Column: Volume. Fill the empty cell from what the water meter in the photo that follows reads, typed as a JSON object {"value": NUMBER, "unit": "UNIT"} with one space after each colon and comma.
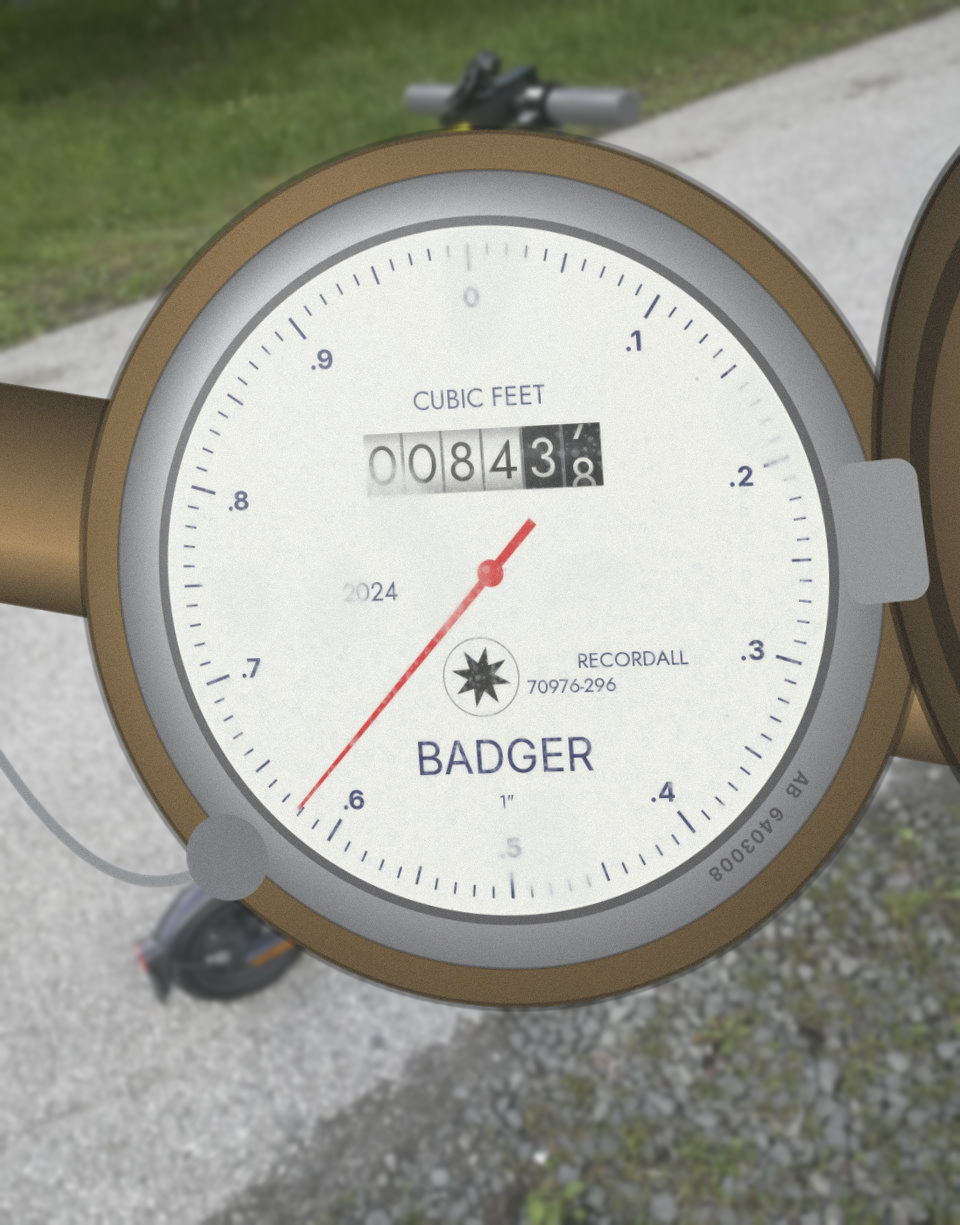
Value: {"value": 8437.62, "unit": "ft³"}
